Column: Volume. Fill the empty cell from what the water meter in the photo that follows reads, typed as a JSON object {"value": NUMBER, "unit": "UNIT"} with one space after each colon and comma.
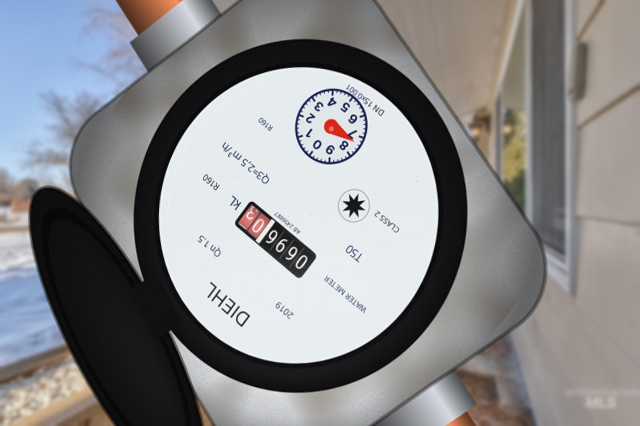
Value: {"value": 696.027, "unit": "kL"}
